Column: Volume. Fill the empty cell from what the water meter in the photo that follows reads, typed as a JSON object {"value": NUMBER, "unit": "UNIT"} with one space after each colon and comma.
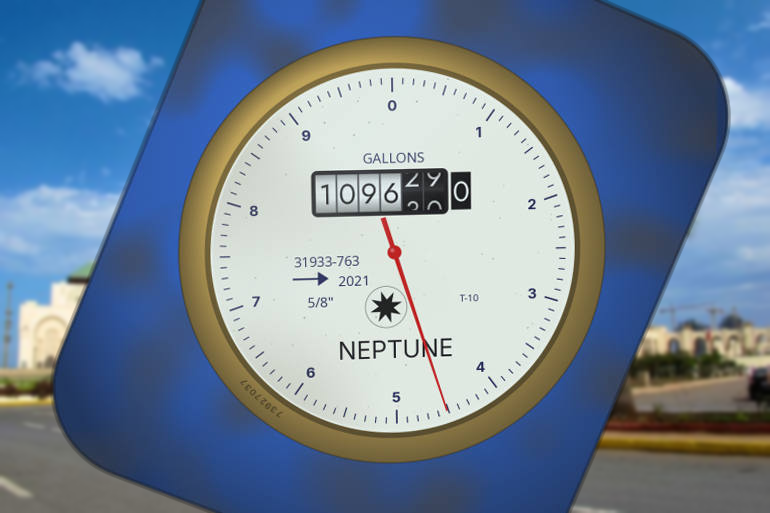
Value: {"value": 1096294.5, "unit": "gal"}
